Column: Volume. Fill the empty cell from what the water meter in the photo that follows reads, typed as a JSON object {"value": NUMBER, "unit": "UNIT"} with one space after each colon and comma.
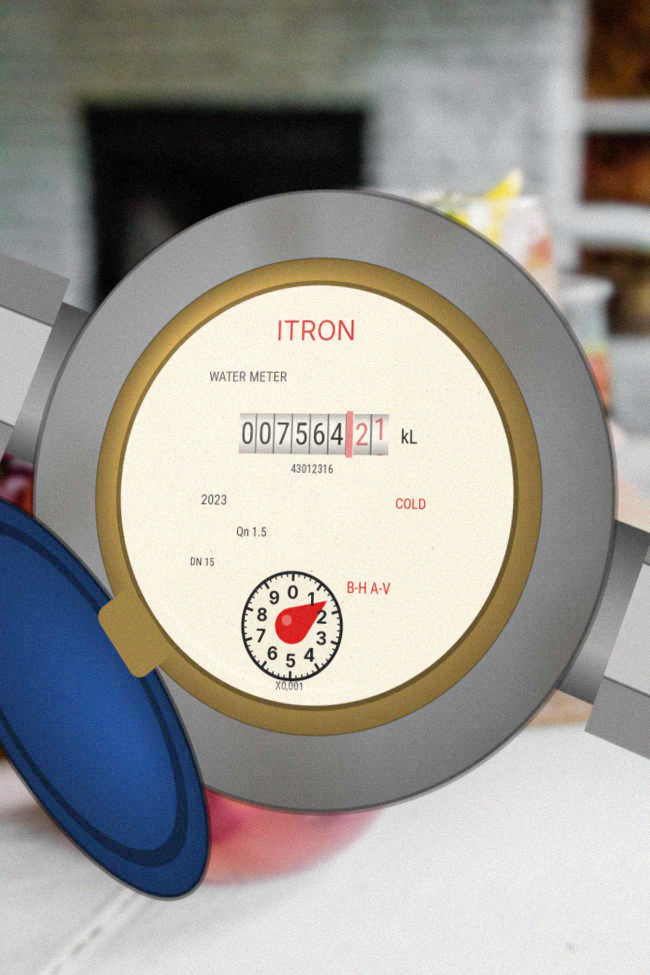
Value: {"value": 7564.211, "unit": "kL"}
